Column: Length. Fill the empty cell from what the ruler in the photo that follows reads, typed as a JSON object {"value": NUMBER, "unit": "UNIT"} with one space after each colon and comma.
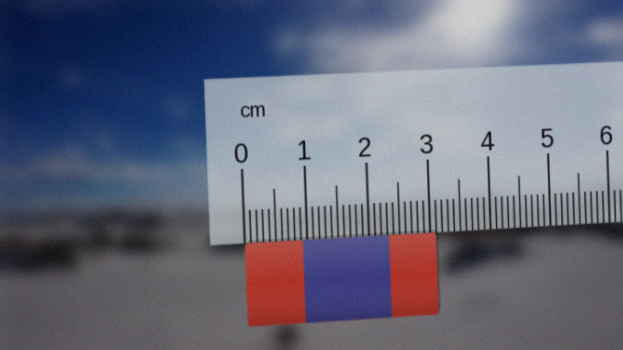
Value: {"value": 3.1, "unit": "cm"}
